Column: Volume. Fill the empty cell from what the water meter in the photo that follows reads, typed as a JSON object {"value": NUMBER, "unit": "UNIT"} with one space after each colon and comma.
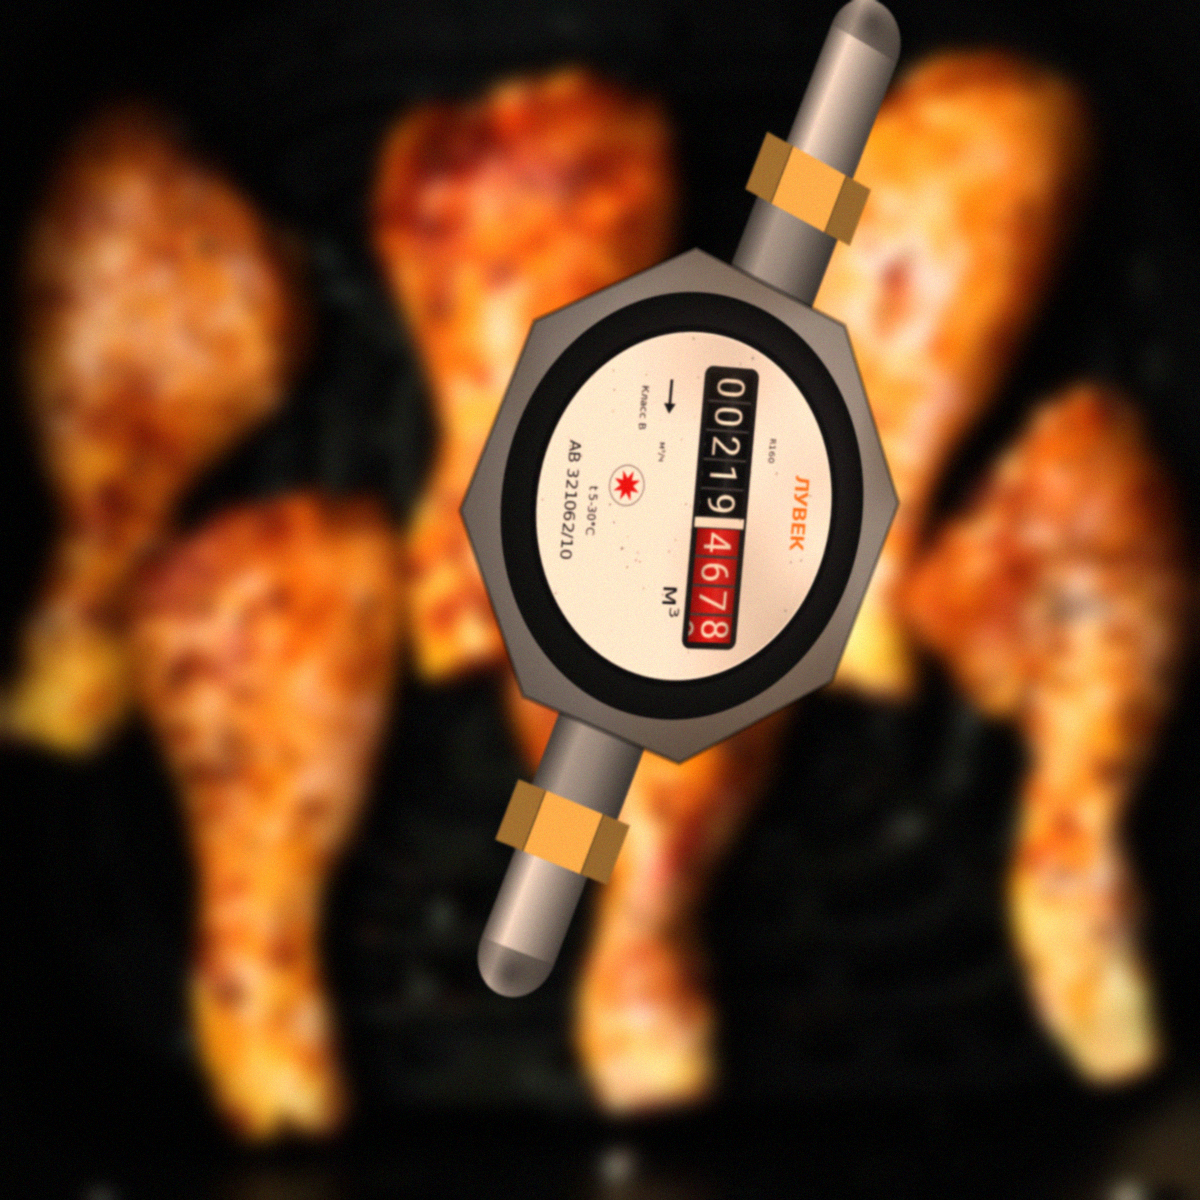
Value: {"value": 219.4678, "unit": "m³"}
